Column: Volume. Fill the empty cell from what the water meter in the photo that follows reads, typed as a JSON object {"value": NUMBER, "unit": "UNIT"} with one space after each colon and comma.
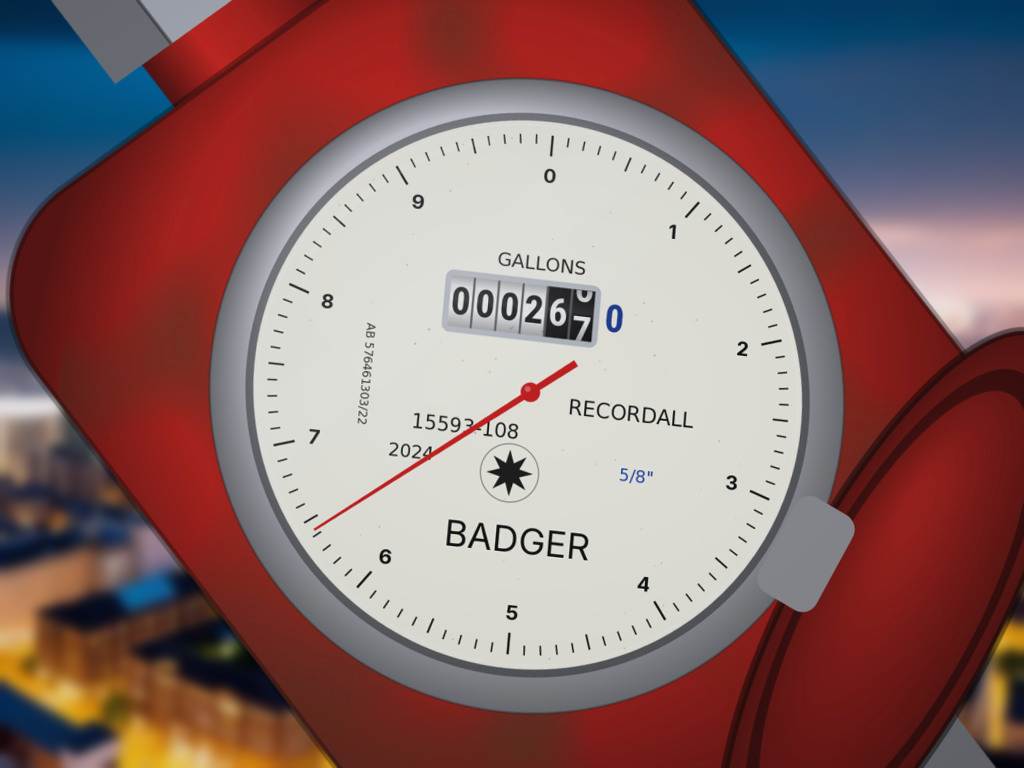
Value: {"value": 2666.4, "unit": "gal"}
